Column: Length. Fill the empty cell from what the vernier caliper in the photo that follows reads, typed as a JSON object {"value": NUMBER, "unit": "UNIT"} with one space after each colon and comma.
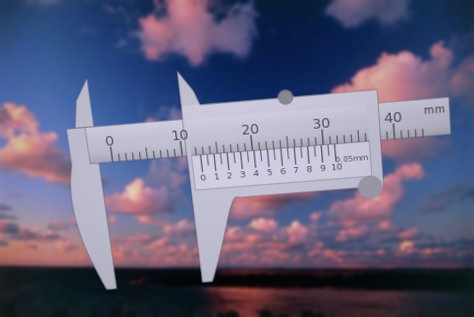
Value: {"value": 12.6, "unit": "mm"}
